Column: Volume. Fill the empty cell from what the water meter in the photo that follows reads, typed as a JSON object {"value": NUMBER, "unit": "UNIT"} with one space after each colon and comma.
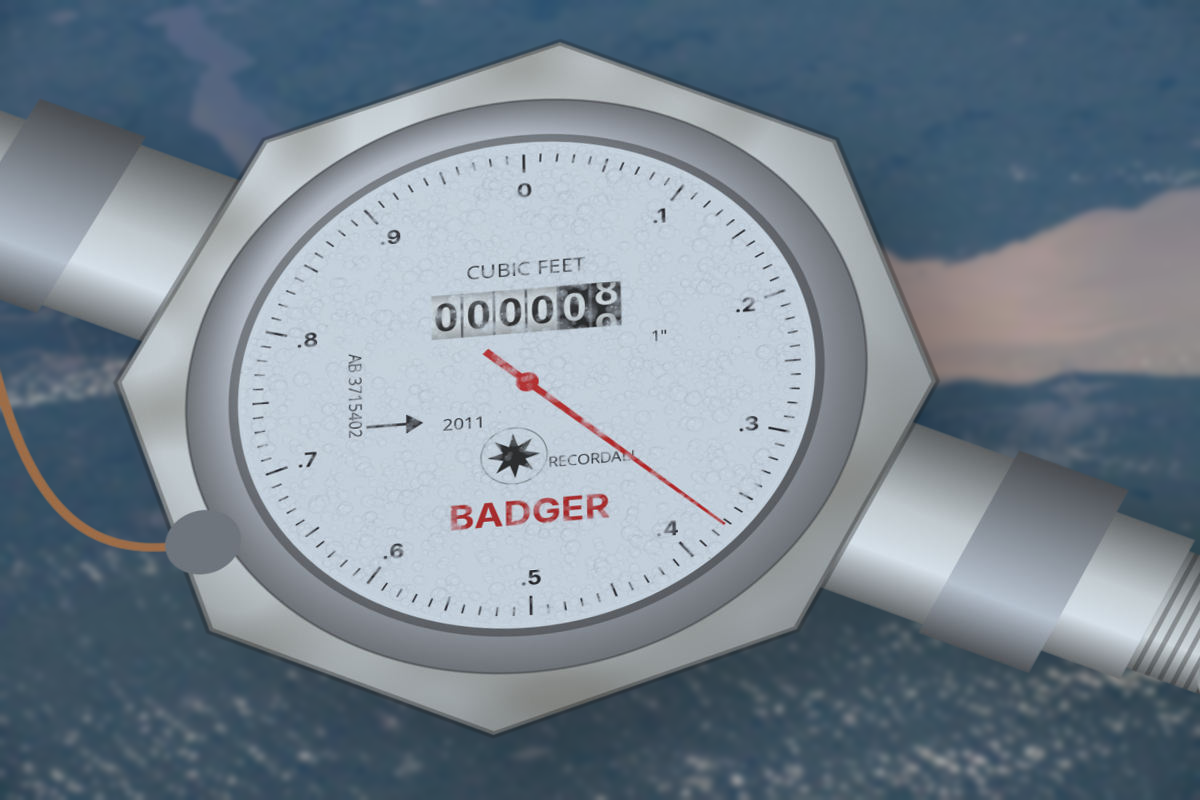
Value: {"value": 8.37, "unit": "ft³"}
